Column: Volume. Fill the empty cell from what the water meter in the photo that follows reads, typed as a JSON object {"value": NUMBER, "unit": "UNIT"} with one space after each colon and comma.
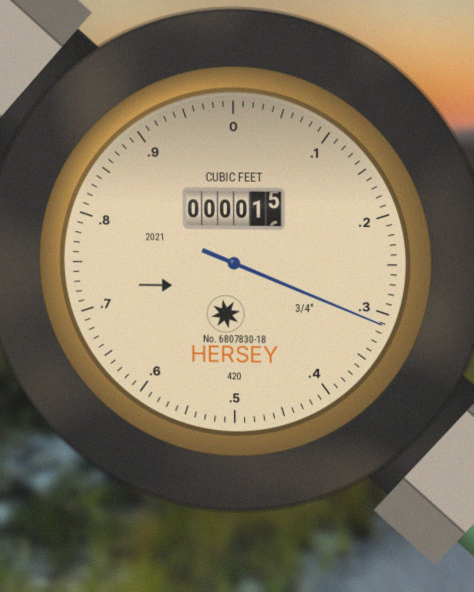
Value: {"value": 15.31, "unit": "ft³"}
